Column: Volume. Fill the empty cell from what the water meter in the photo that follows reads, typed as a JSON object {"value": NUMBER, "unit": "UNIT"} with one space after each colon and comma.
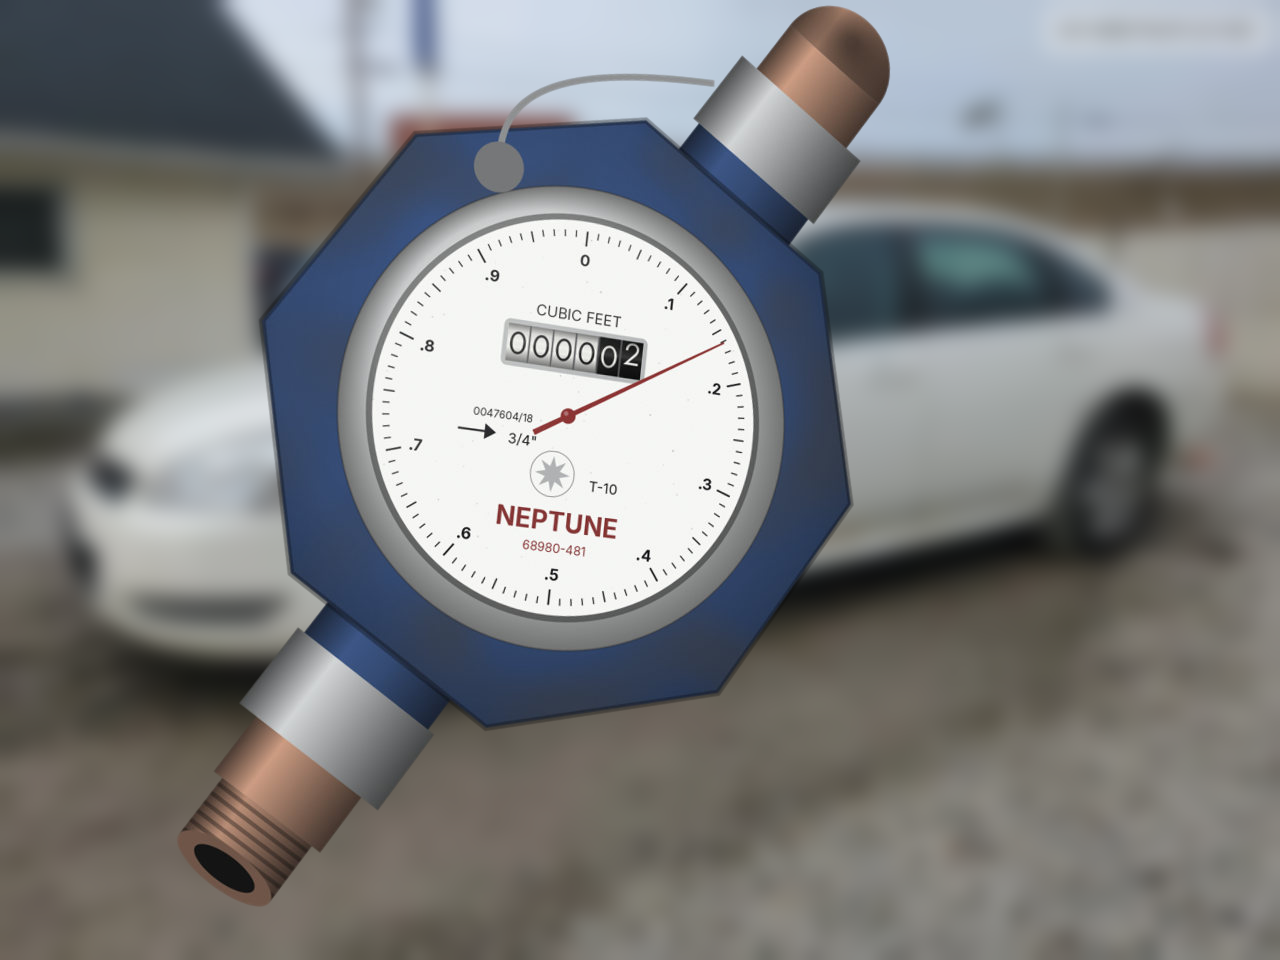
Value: {"value": 2.16, "unit": "ft³"}
